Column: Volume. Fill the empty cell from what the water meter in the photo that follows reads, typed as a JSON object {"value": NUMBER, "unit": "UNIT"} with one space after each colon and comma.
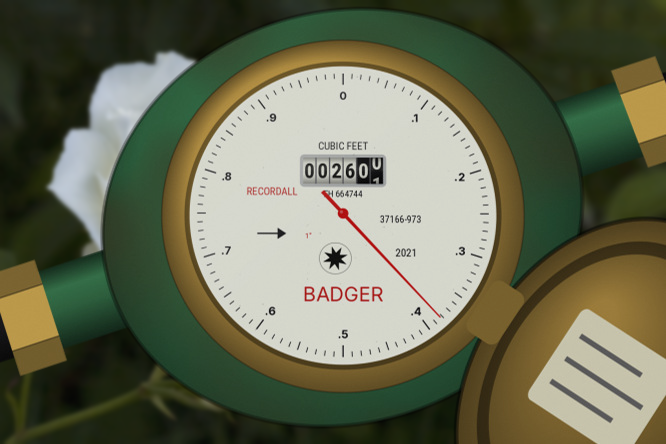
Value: {"value": 2600.38, "unit": "ft³"}
